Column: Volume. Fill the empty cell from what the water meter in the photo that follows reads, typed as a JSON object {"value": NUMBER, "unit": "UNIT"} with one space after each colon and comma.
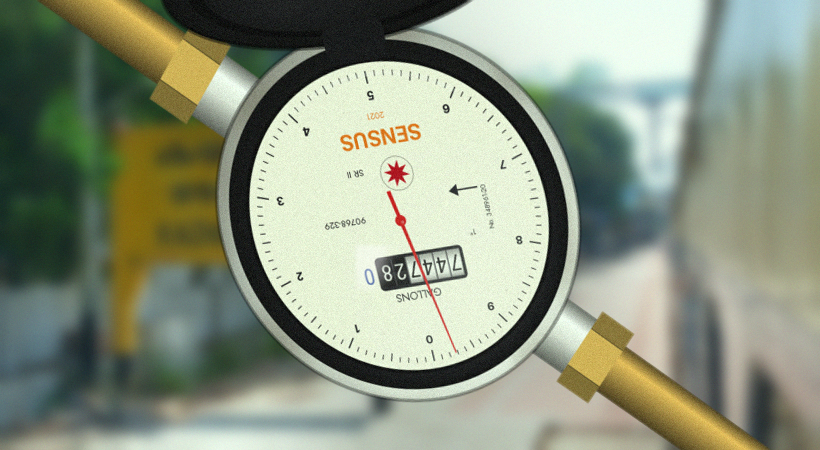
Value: {"value": 7447279.7, "unit": "gal"}
